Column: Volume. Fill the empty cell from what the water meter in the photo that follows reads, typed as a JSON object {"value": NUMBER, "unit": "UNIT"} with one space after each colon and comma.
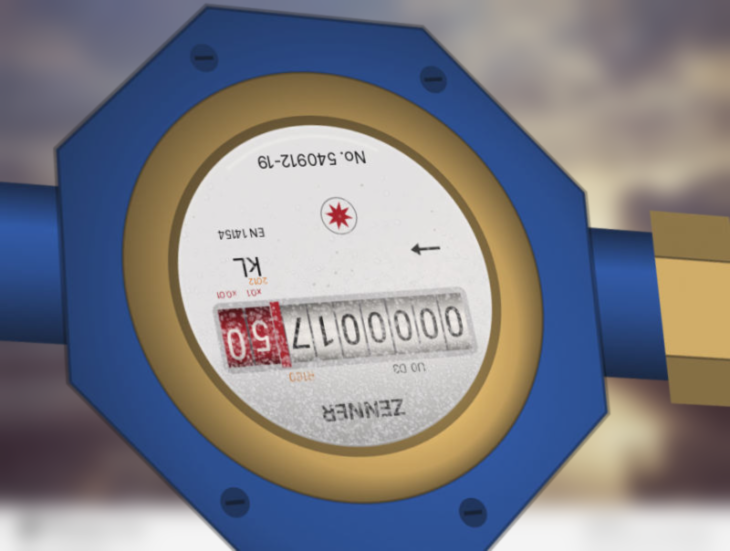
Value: {"value": 17.50, "unit": "kL"}
